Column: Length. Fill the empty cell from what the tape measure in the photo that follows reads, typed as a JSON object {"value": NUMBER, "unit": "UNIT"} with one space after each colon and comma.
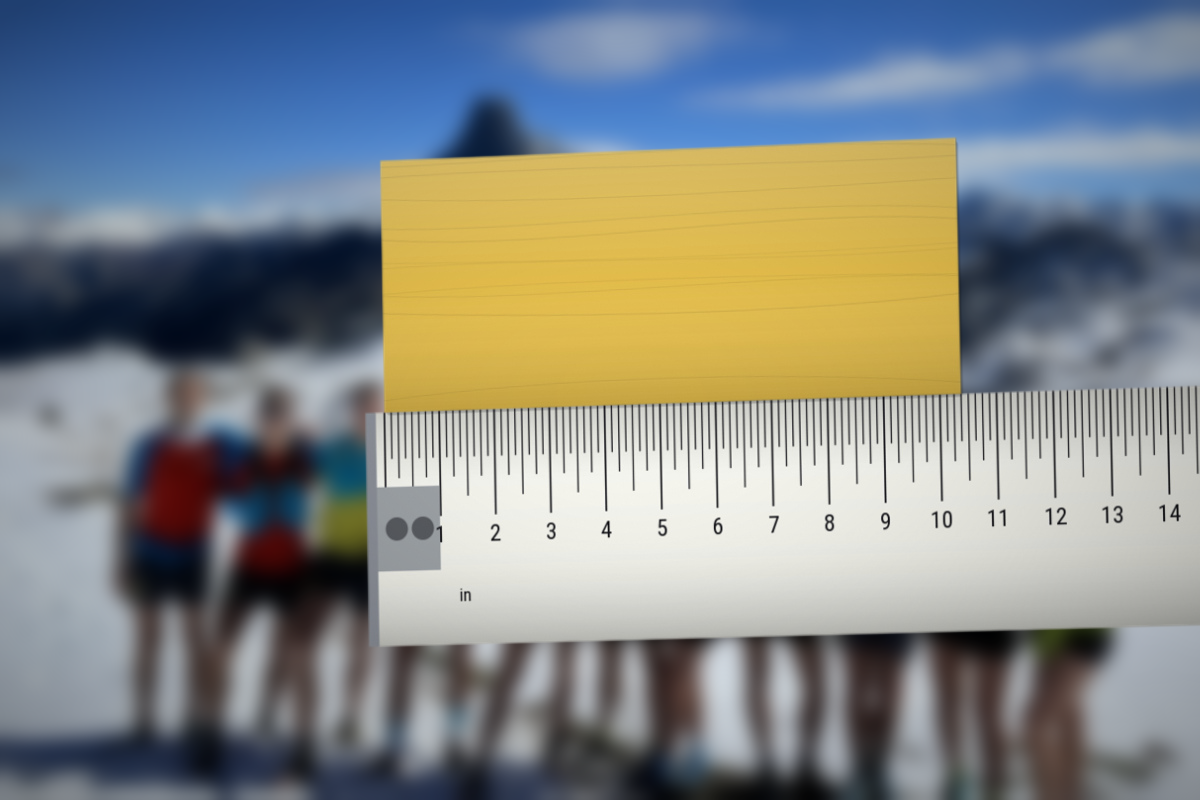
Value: {"value": 10.375, "unit": "in"}
